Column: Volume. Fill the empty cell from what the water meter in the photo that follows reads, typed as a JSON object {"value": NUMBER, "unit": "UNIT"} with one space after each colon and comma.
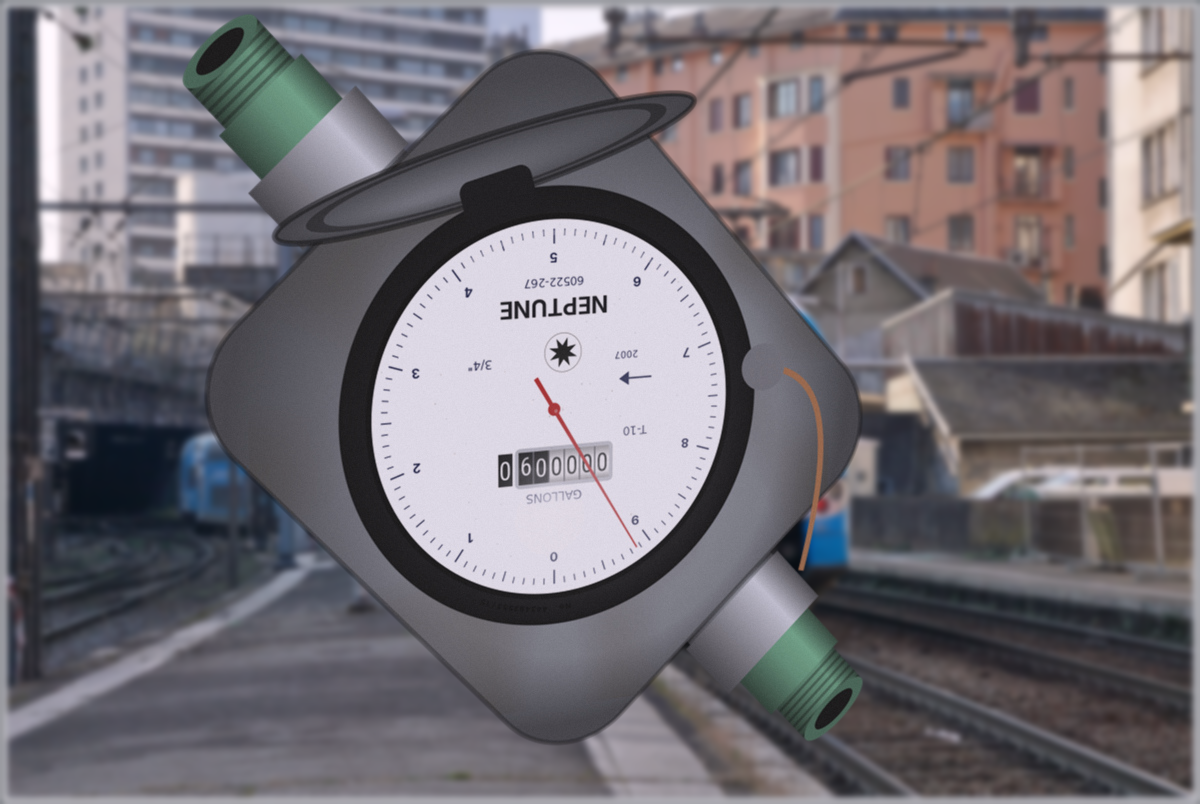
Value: {"value": 89.1, "unit": "gal"}
